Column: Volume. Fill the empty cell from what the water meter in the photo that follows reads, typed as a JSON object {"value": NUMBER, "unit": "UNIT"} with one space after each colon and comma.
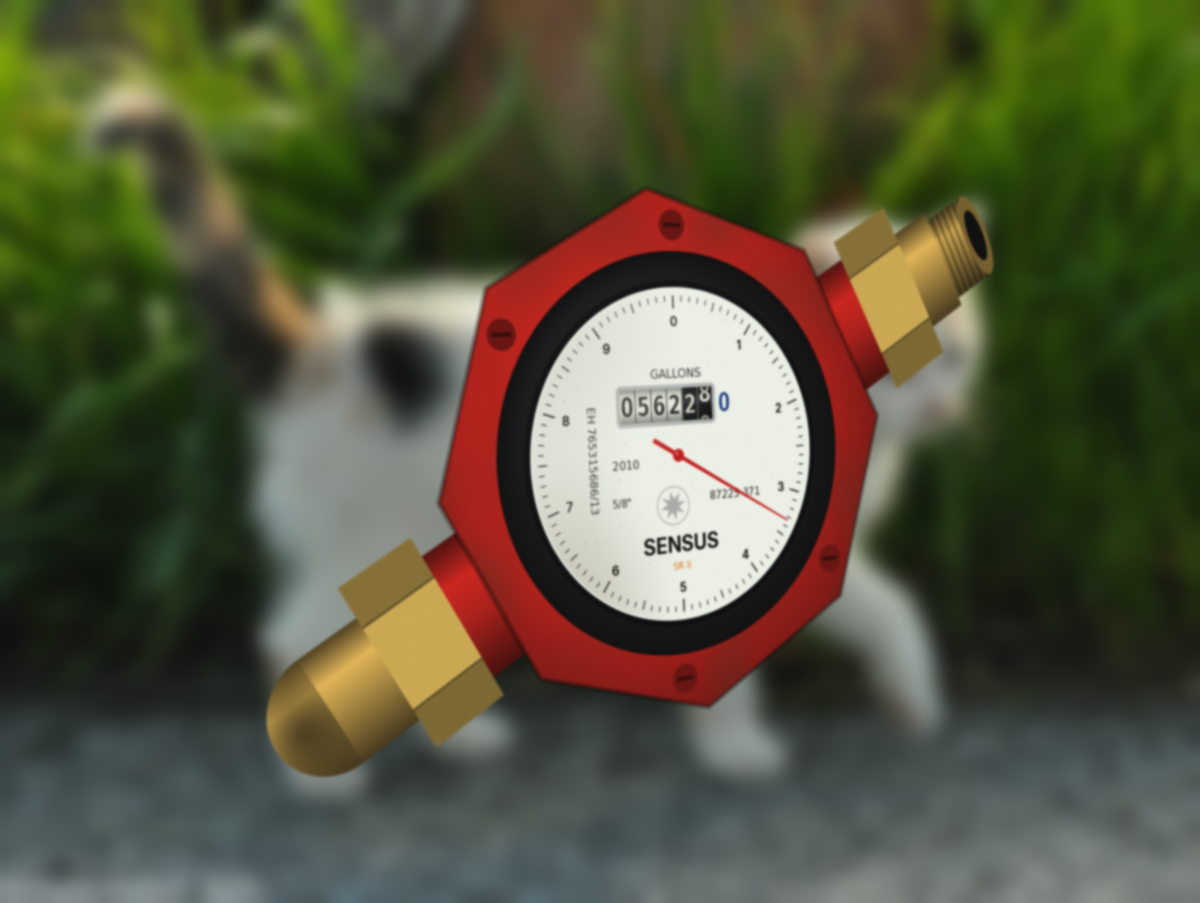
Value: {"value": 562283.3, "unit": "gal"}
